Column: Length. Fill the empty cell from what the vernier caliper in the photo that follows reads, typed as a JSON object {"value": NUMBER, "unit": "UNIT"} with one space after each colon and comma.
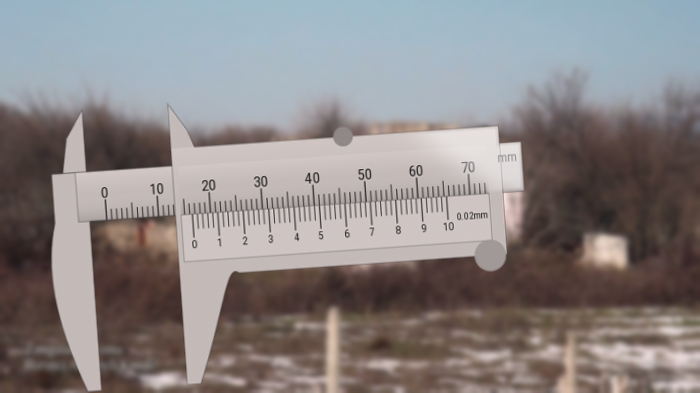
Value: {"value": 16.5, "unit": "mm"}
